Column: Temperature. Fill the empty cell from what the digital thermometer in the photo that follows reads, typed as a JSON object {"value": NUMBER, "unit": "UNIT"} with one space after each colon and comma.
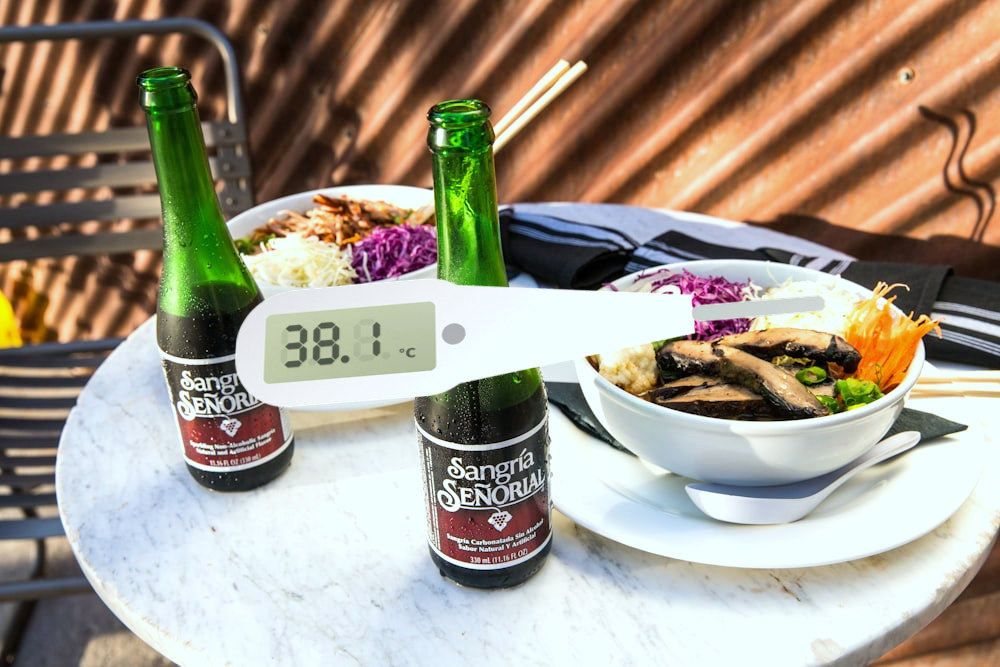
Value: {"value": 38.1, "unit": "°C"}
